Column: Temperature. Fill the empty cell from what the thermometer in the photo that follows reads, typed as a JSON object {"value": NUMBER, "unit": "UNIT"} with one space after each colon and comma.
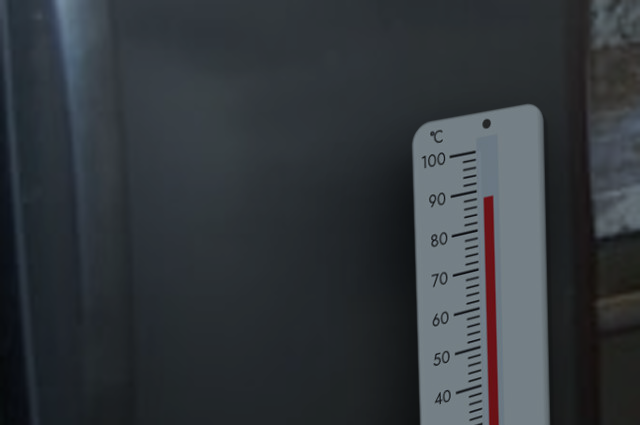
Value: {"value": 88, "unit": "°C"}
